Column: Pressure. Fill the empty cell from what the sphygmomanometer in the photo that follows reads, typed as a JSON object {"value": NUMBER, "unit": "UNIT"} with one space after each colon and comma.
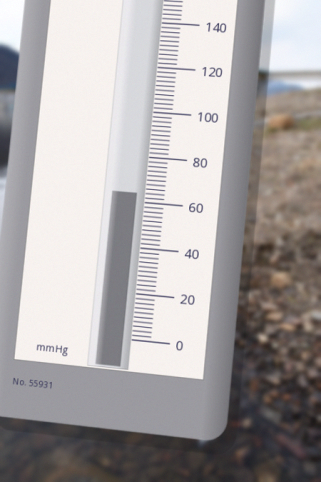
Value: {"value": 64, "unit": "mmHg"}
